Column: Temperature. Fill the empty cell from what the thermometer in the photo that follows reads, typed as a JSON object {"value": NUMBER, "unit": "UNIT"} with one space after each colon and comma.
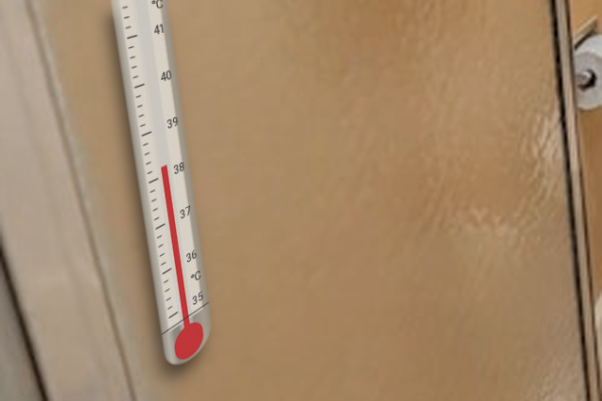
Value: {"value": 38.2, "unit": "°C"}
